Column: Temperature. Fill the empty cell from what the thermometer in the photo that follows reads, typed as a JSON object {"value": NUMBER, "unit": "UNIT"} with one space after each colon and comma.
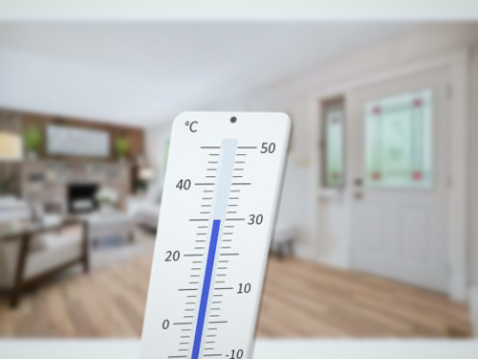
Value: {"value": 30, "unit": "°C"}
